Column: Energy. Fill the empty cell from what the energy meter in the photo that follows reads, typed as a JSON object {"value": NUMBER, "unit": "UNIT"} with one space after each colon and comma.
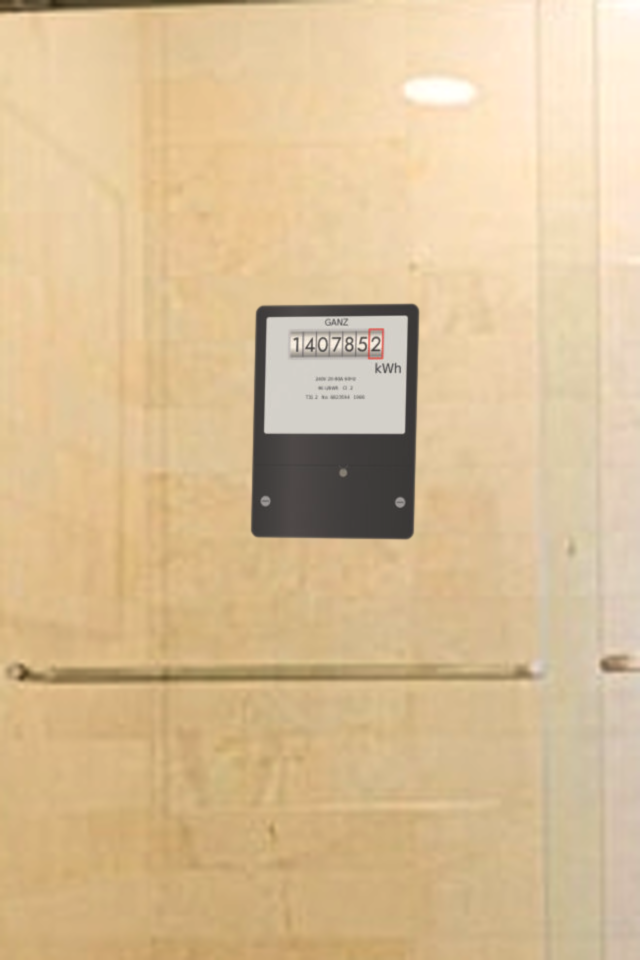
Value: {"value": 140785.2, "unit": "kWh"}
